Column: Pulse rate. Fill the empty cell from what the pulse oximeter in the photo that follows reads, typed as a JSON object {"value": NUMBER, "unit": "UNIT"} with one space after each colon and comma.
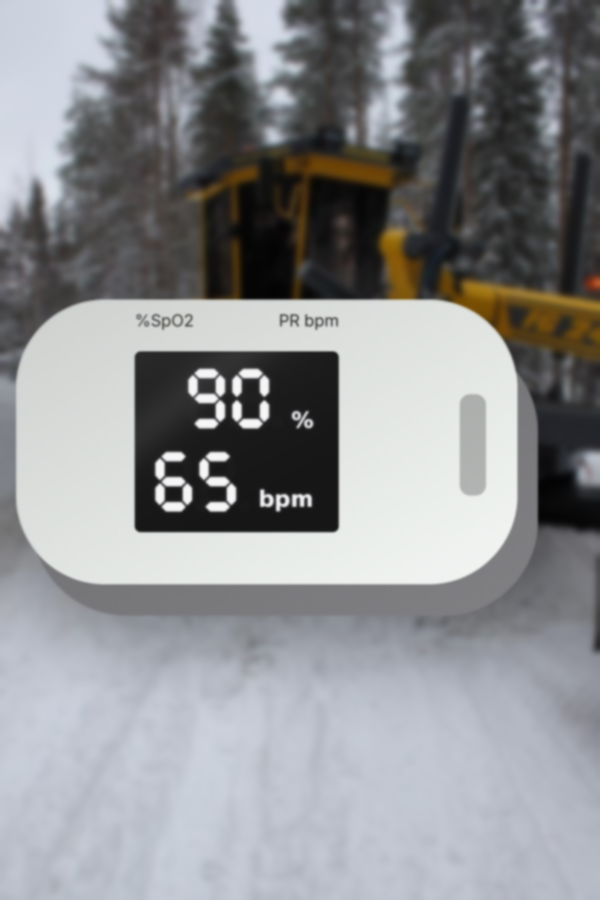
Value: {"value": 65, "unit": "bpm"}
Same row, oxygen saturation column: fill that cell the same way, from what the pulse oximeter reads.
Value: {"value": 90, "unit": "%"}
